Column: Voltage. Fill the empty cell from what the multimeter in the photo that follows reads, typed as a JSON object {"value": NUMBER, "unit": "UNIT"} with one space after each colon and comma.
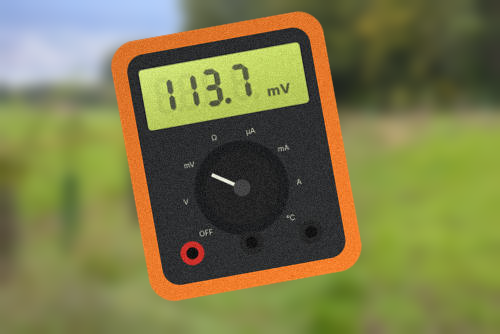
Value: {"value": 113.7, "unit": "mV"}
